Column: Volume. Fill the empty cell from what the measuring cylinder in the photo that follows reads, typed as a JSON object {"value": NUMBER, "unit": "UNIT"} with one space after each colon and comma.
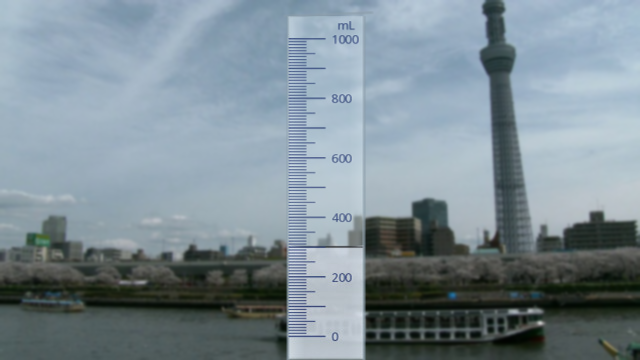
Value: {"value": 300, "unit": "mL"}
